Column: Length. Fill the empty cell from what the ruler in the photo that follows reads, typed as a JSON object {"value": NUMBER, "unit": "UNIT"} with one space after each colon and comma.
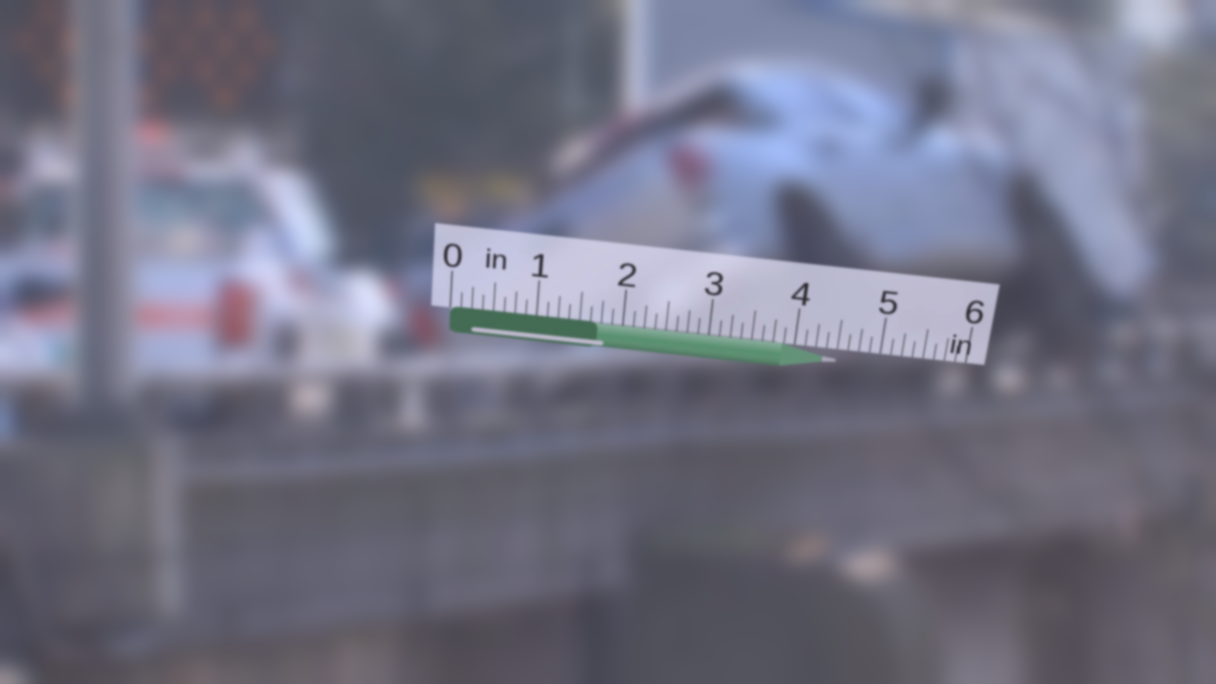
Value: {"value": 4.5, "unit": "in"}
